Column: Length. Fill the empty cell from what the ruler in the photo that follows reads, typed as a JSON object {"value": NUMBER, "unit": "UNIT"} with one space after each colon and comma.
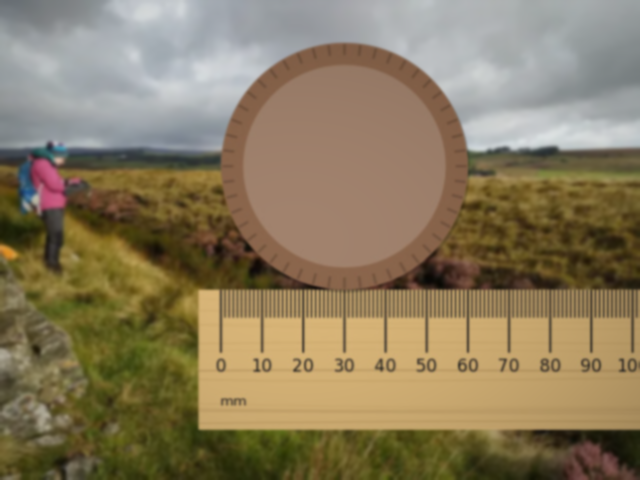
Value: {"value": 60, "unit": "mm"}
